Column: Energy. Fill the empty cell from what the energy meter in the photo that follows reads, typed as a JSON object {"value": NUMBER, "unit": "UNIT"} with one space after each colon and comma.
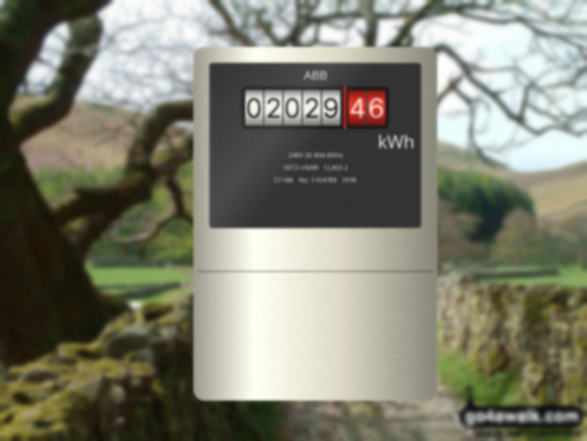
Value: {"value": 2029.46, "unit": "kWh"}
